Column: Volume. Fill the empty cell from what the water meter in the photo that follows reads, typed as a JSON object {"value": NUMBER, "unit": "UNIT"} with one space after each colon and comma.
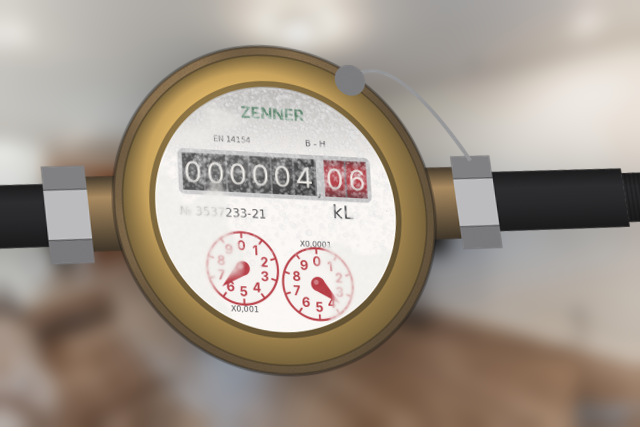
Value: {"value": 4.0663, "unit": "kL"}
